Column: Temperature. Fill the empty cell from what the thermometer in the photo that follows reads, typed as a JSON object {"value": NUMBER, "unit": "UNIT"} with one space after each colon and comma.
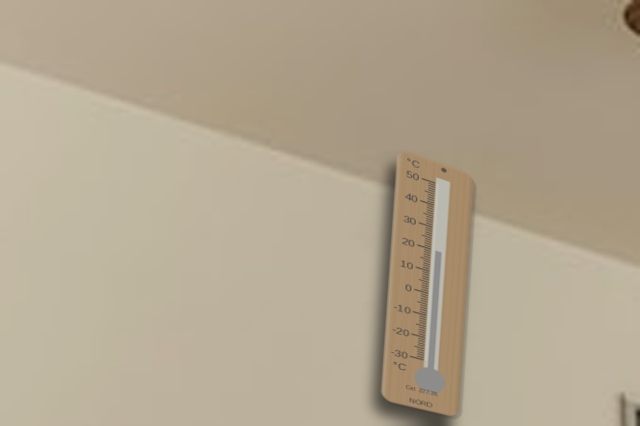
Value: {"value": 20, "unit": "°C"}
